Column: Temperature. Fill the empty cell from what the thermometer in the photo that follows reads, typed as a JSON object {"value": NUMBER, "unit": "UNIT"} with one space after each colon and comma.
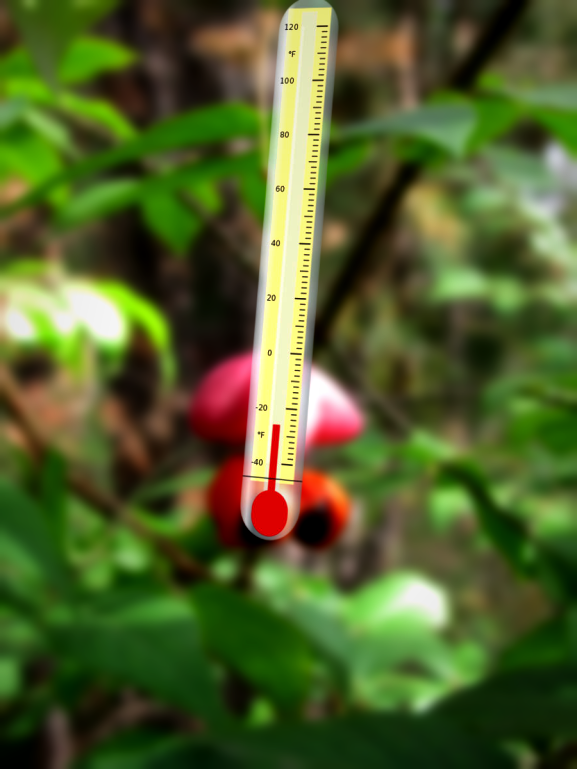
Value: {"value": -26, "unit": "°F"}
